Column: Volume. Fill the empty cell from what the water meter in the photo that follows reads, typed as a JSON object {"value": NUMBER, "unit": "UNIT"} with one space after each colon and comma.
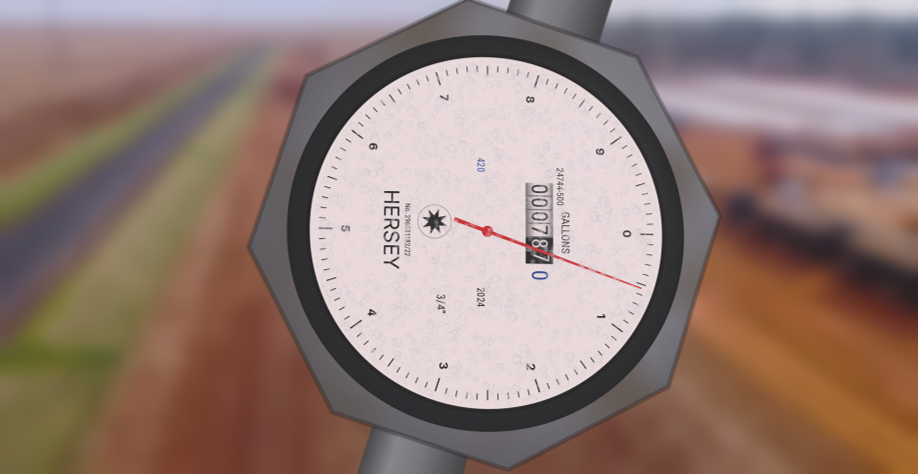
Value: {"value": 7870.5, "unit": "gal"}
